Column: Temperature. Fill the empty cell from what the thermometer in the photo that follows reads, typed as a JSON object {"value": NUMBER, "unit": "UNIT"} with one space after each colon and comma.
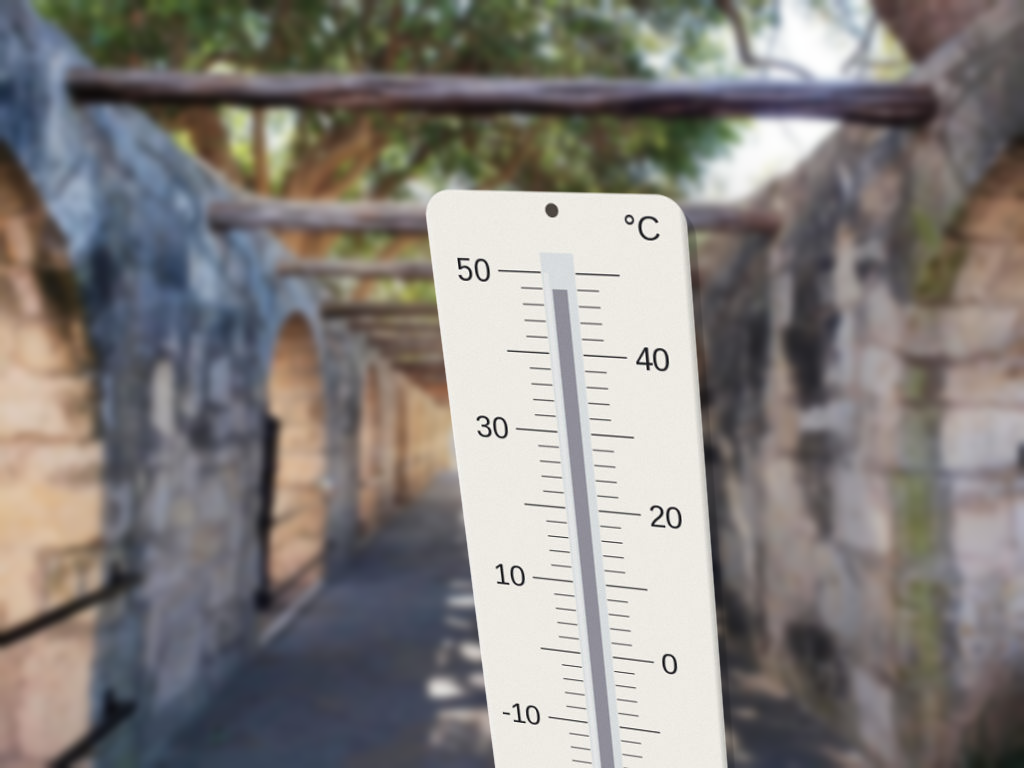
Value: {"value": 48, "unit": "°C"}
